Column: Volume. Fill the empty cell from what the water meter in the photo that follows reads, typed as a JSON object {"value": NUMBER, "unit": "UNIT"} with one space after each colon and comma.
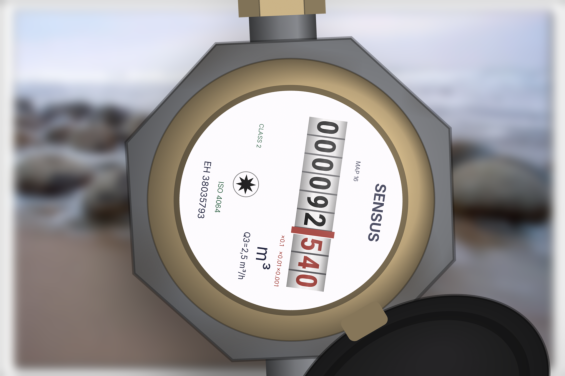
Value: {"value": 92.540, "unit": "m³"}
